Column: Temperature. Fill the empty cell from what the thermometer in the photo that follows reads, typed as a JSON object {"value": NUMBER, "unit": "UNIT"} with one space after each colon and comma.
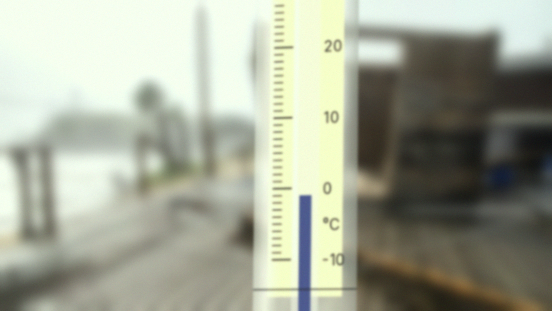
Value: {"value": -1, "unit": "°C"}
